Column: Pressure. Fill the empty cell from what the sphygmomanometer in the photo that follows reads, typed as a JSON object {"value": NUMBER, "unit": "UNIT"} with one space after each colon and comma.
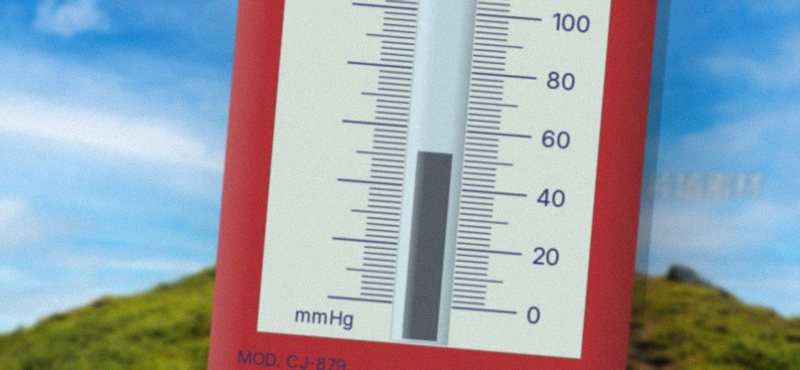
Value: {"value": 52, "unit": "mmHg"}
